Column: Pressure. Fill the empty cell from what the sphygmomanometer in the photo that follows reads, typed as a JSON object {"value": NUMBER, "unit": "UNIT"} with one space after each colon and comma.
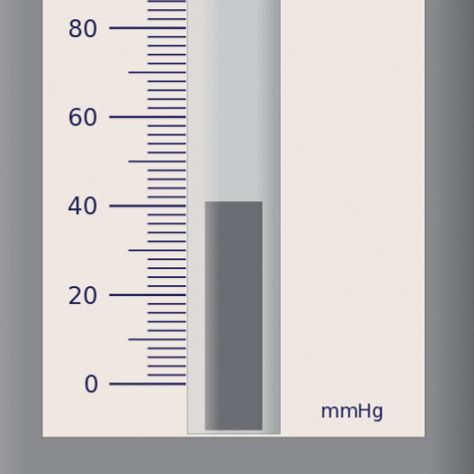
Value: {"value": 41, "unit": "mmHg"}
